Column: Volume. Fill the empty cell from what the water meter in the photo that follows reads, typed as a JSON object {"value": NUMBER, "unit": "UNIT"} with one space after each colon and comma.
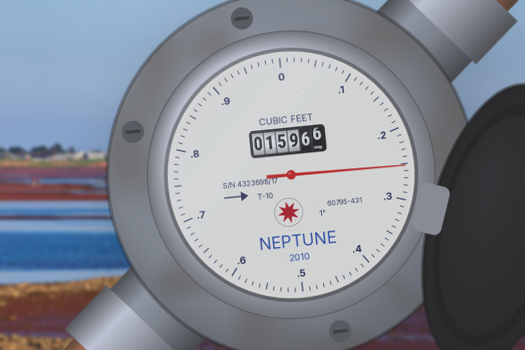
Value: {"value": 15966.25, "unit": "ft³"}
